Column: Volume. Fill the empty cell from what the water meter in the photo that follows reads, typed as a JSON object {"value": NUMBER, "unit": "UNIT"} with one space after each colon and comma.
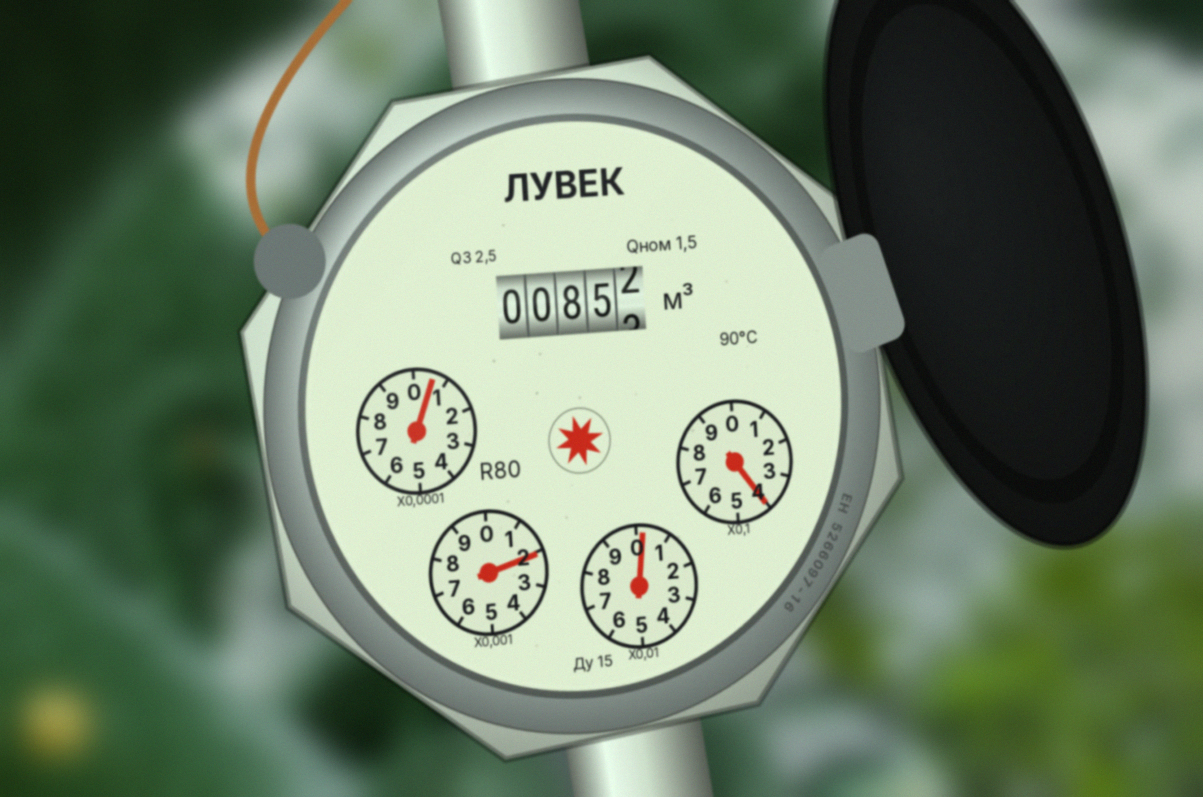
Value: {"value": 852.4020, "unit": "m³"}
